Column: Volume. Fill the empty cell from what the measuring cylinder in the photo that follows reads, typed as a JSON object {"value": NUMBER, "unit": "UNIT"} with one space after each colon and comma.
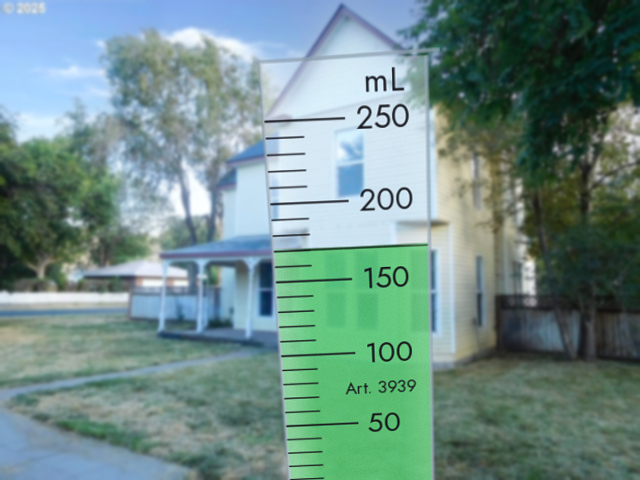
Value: {"value": 170, "unit": "mL"}
